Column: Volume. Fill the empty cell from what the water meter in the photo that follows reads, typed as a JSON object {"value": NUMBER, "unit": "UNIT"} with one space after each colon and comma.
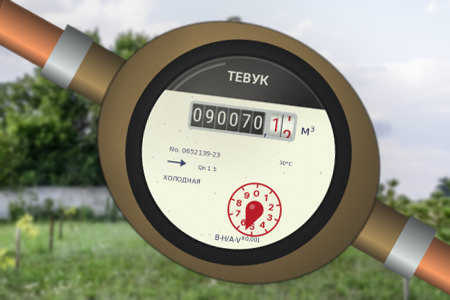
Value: {"value": 90070.115, "unit": "m³"}
